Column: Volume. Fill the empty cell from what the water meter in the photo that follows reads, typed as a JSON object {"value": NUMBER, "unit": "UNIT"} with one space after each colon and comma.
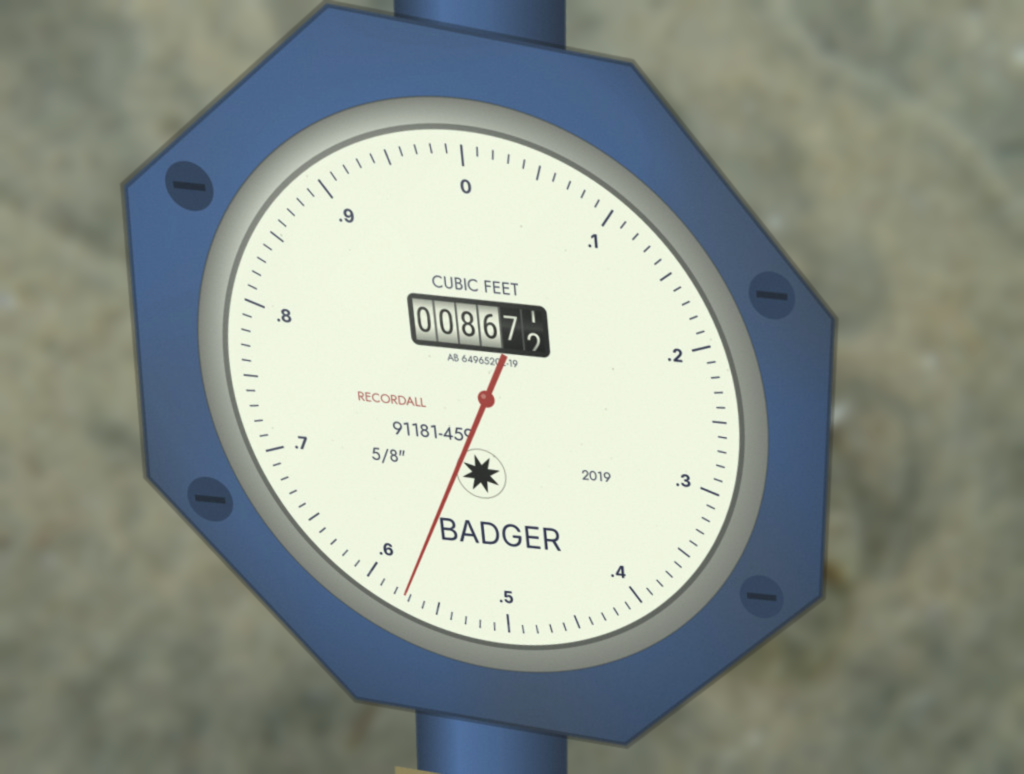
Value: {"value": 8671.57, "unit": "ft³"}
